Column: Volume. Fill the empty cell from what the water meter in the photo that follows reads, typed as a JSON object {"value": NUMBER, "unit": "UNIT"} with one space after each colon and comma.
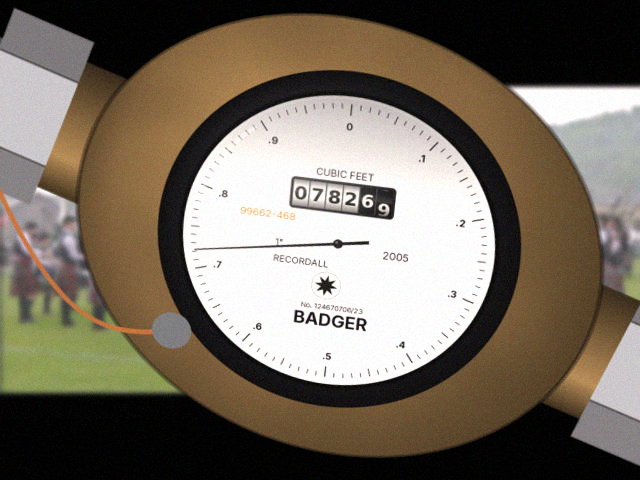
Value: {"value": 78268.72, "unit": "ft³"}
